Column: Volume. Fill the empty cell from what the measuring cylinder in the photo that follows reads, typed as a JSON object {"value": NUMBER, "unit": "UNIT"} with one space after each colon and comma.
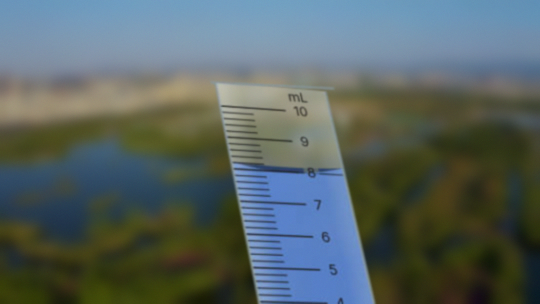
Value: {"value": 8, "unit": "mL"}
